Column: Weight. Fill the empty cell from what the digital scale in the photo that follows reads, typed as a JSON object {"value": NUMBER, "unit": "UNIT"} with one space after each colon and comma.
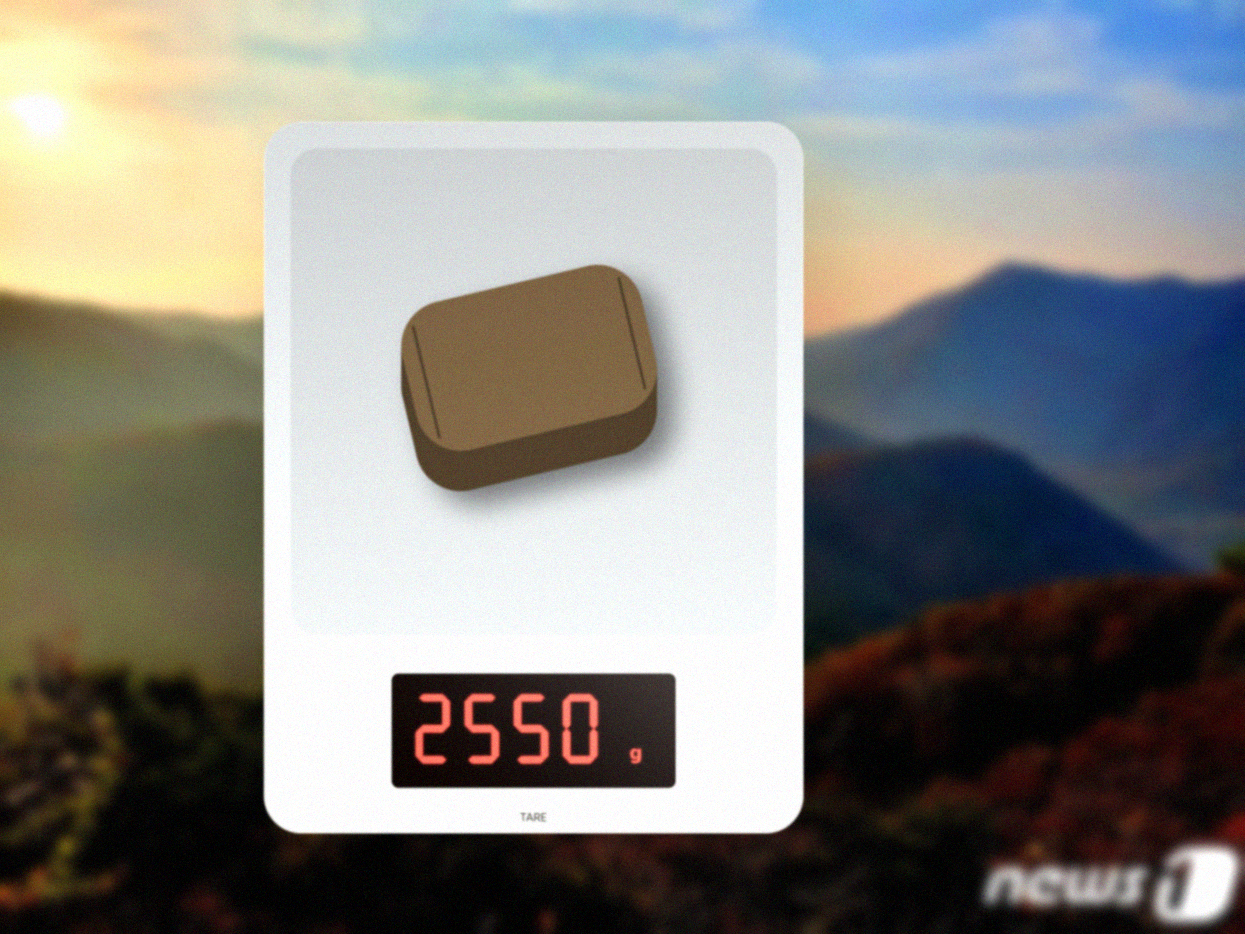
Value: {"value": 2550, "unit": "g"}
